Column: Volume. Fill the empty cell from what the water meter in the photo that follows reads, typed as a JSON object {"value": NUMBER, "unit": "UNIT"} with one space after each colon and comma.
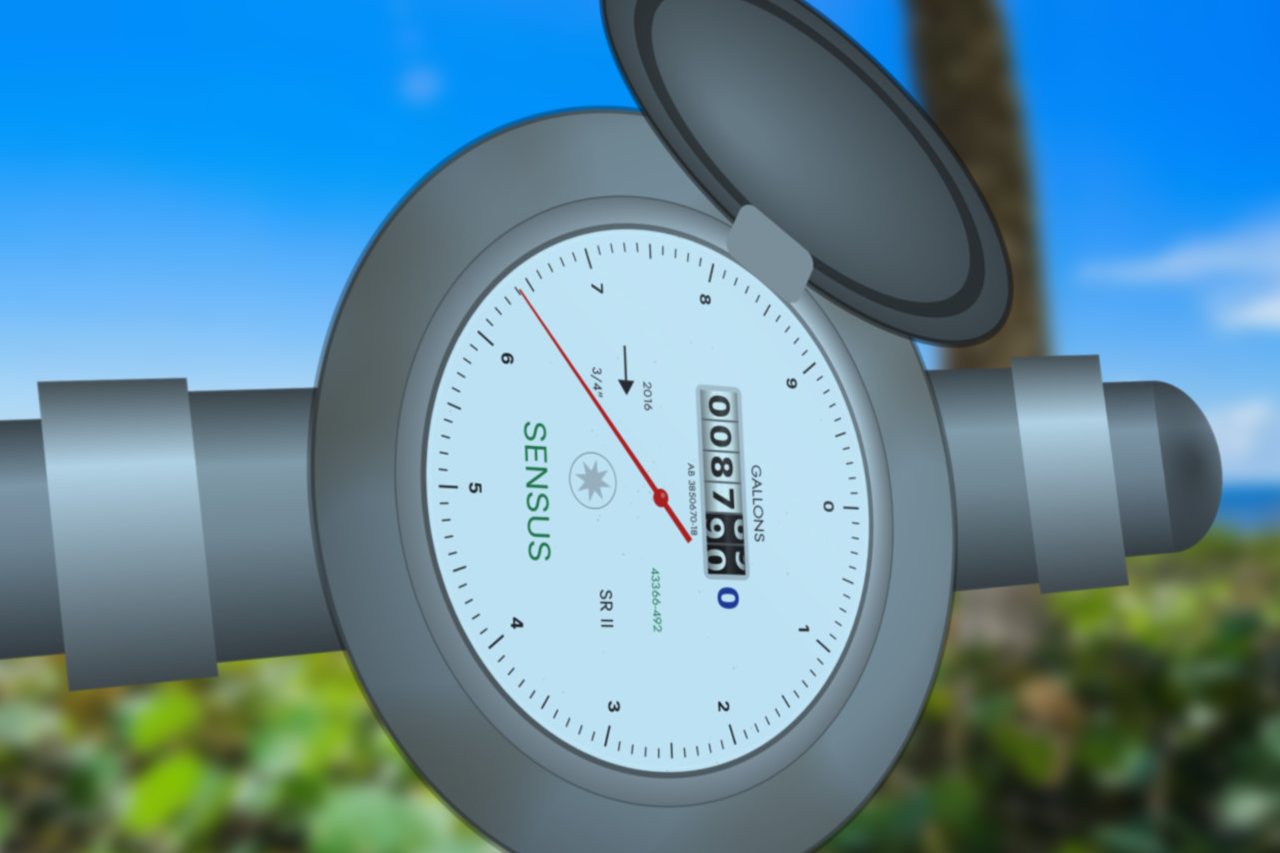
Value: {"value": 87896.4, "unit": "gal"}
